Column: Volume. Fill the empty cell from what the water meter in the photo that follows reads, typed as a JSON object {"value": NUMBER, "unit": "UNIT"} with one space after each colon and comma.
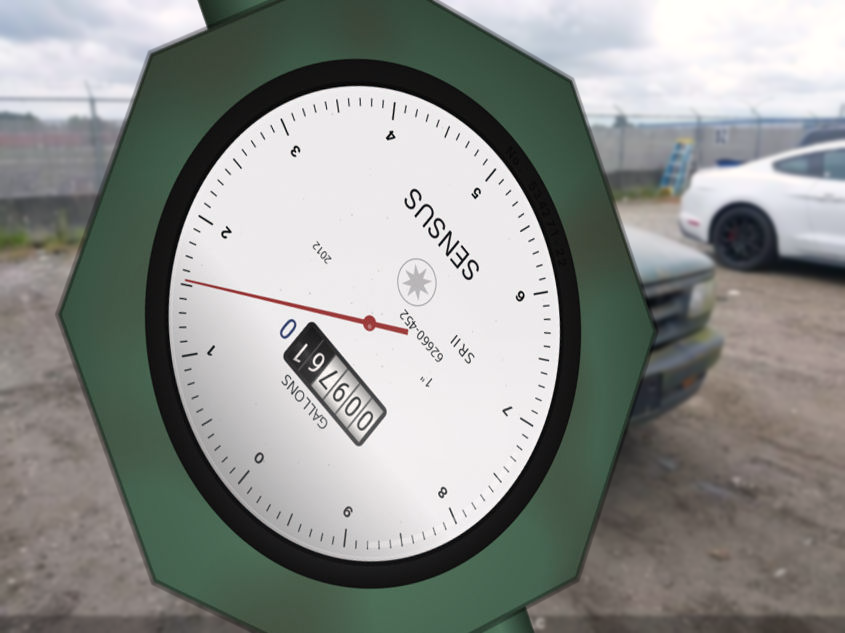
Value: {"value": 97611.5, "unit": "gal"}
